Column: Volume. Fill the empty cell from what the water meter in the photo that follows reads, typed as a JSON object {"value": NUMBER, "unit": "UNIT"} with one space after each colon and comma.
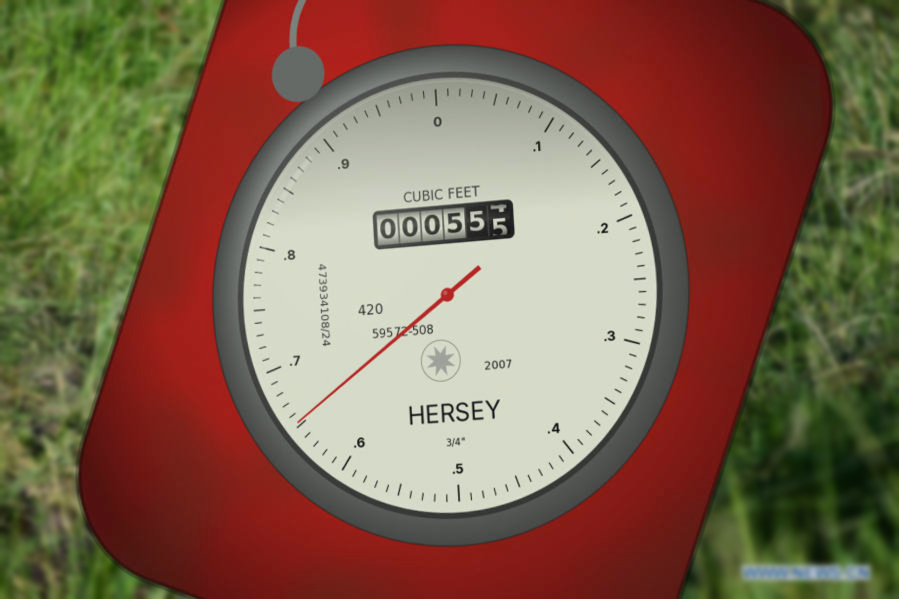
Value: {"value": 554.65, "unit": "ft³"}
